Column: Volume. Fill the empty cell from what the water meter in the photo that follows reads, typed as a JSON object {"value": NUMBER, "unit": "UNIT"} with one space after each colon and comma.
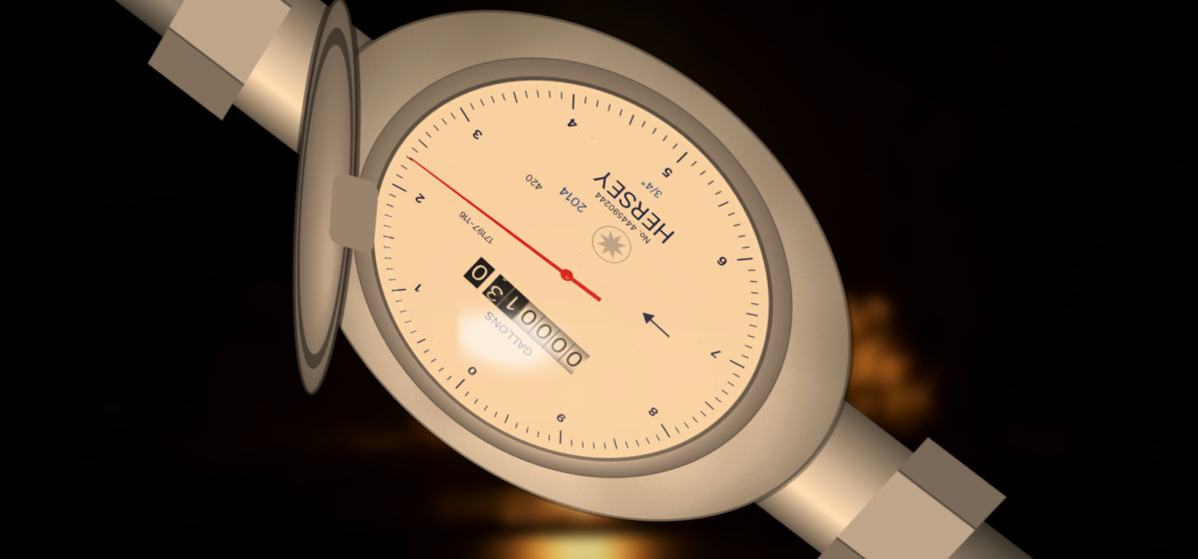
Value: {"value": 132.3, "unit": "gal"}
